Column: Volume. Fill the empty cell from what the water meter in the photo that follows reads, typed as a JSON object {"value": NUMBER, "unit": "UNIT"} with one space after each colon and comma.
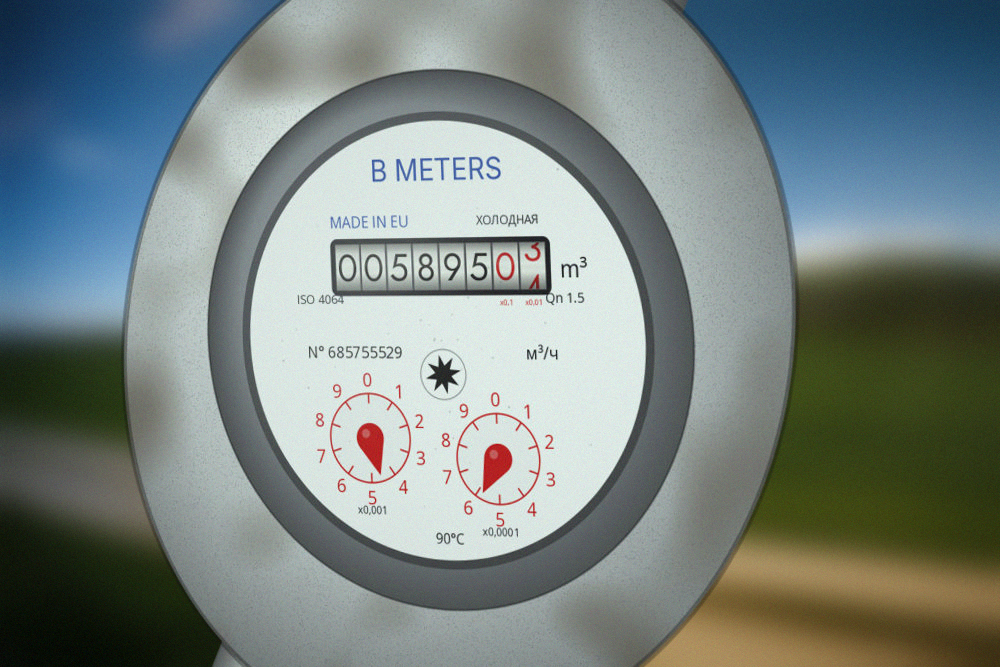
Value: {"value": 5895.0345, "unit": "m³"}
